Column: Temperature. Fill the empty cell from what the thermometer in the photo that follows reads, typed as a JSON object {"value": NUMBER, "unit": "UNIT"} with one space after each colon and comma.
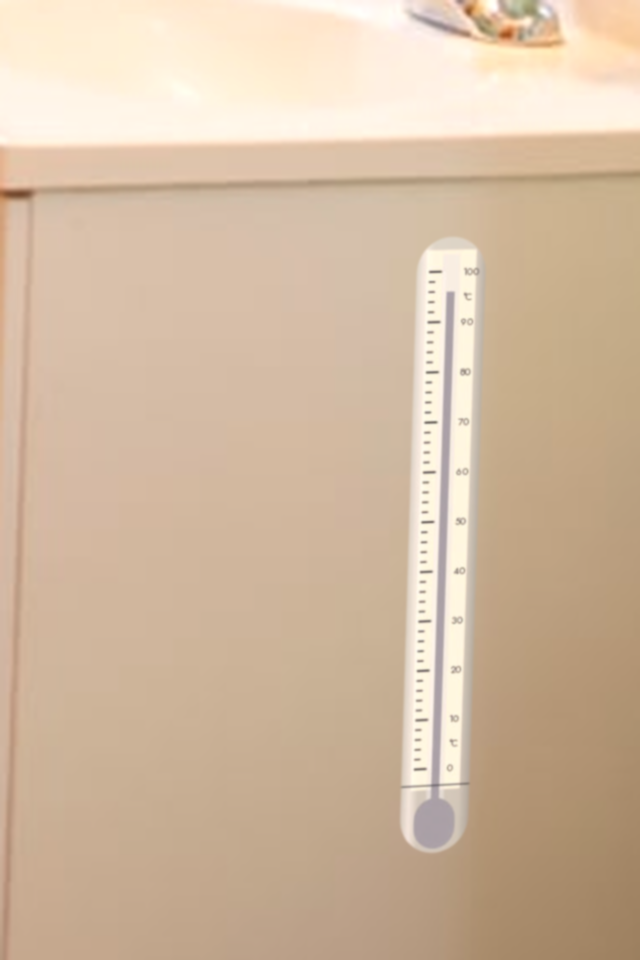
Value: {"value": 96, "unit": "°C"}
